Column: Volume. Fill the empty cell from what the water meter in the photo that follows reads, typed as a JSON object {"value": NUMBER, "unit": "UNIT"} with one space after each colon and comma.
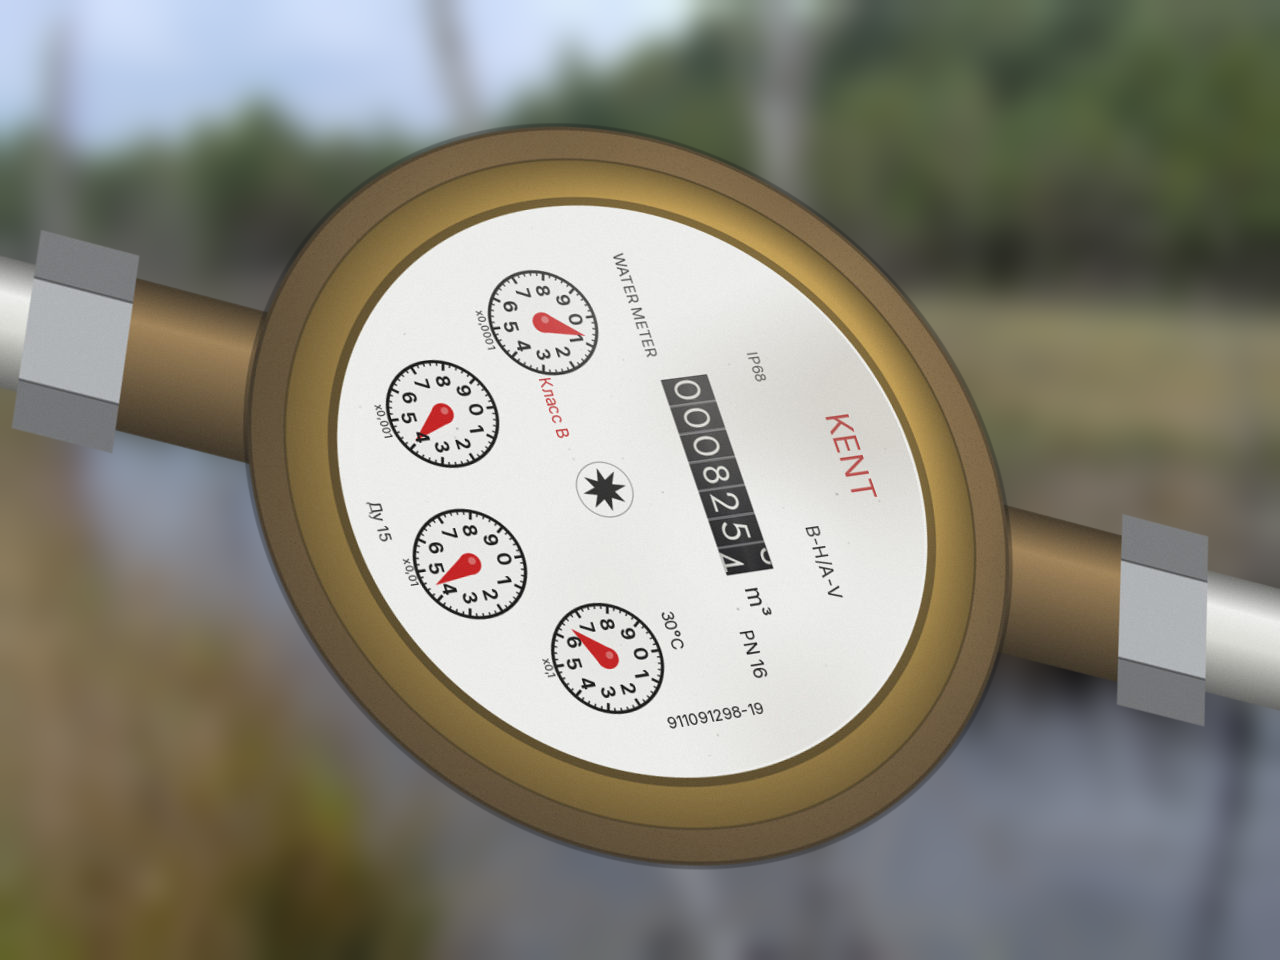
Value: {"value": 8253.6440, "unit": "m³"}
